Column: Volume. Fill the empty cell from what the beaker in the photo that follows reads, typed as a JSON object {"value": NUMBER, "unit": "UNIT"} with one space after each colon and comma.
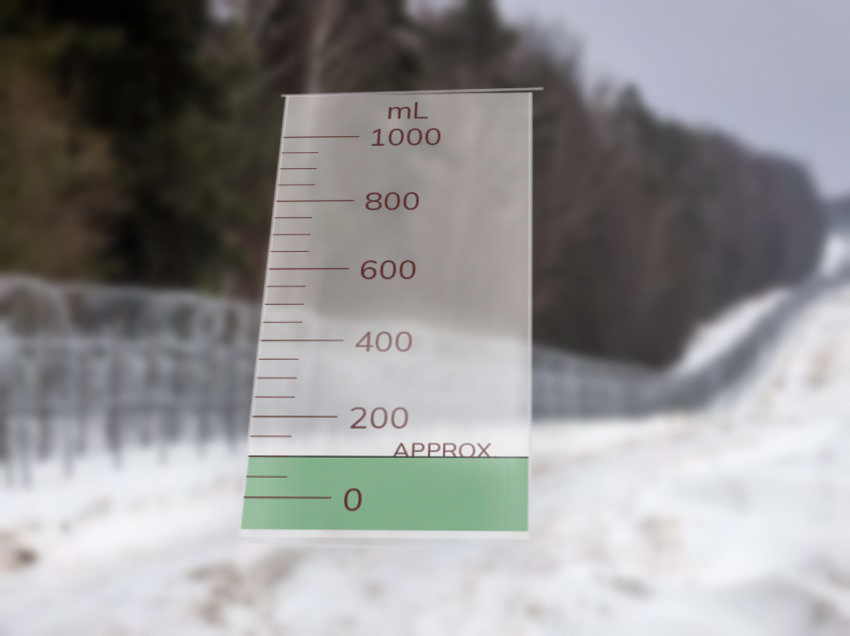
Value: {"value": 100, "unit": "mL"}
